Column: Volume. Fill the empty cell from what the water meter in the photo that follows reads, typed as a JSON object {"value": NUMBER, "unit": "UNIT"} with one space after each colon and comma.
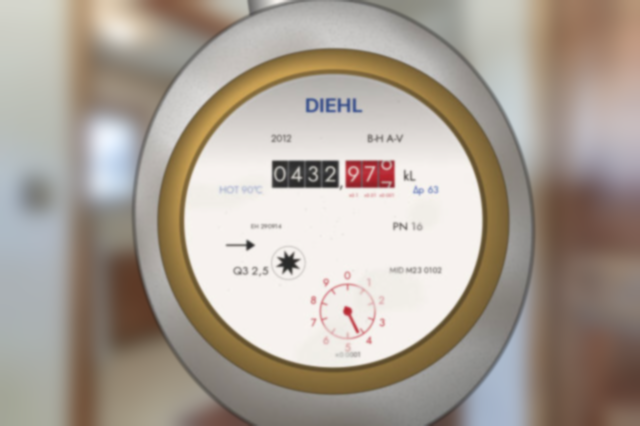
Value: {"value": 432.9764, "unit": "kL"}
